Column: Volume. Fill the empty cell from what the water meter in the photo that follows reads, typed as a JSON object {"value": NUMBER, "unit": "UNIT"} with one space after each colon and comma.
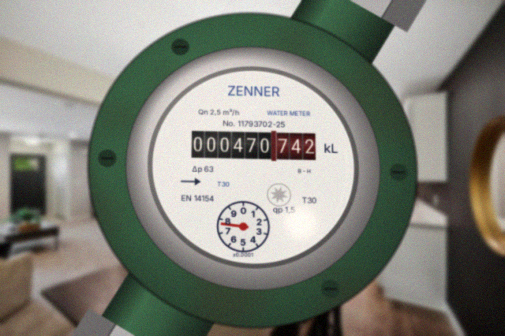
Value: {"value": 470.7427, "unit": "kL"}
